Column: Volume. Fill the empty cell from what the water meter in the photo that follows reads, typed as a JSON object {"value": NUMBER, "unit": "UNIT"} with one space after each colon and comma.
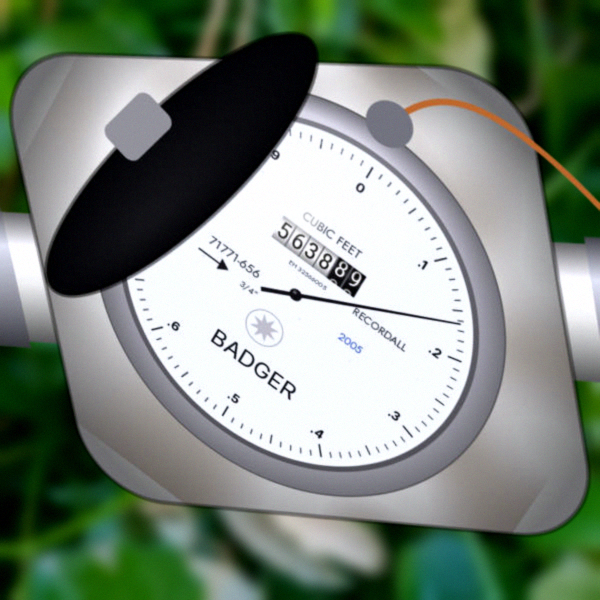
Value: {"value": 563889.16, "unit": "ft³"}
